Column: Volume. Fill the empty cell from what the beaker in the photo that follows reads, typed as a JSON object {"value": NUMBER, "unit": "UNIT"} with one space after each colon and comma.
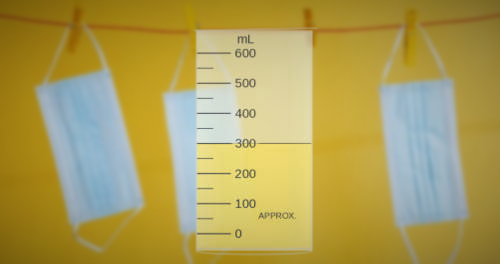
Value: {"value": 300, "unit": "mL"}
